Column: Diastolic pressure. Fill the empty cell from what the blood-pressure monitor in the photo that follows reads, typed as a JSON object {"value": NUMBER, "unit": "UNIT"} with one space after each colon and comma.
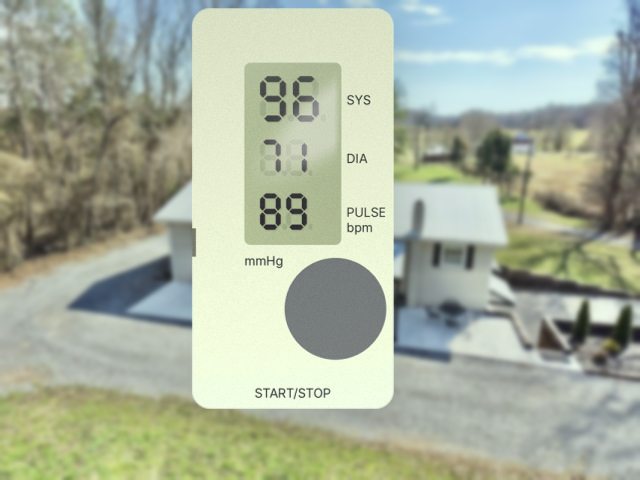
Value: {"value": 71, "unit": "mmHg"}
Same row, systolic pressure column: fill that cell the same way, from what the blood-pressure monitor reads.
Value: {"value": 96, "unit": "mmHg"}
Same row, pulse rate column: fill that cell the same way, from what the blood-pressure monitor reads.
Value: {"value": 89, "unit": "bpm"}
